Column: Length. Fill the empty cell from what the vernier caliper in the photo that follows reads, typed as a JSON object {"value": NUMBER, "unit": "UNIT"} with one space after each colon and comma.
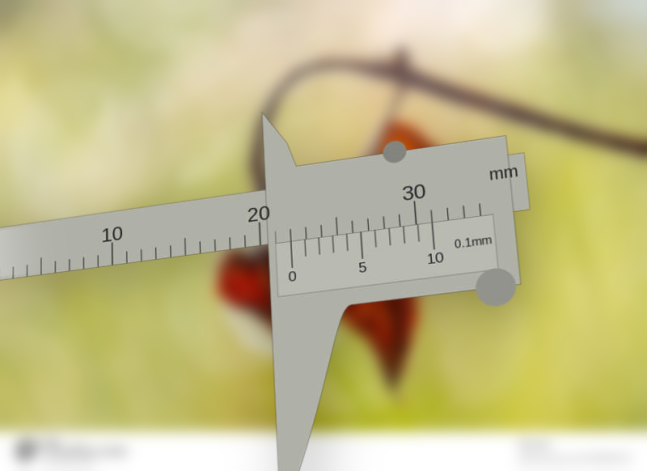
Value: {"value": 22.0, "unit": "mm"}
